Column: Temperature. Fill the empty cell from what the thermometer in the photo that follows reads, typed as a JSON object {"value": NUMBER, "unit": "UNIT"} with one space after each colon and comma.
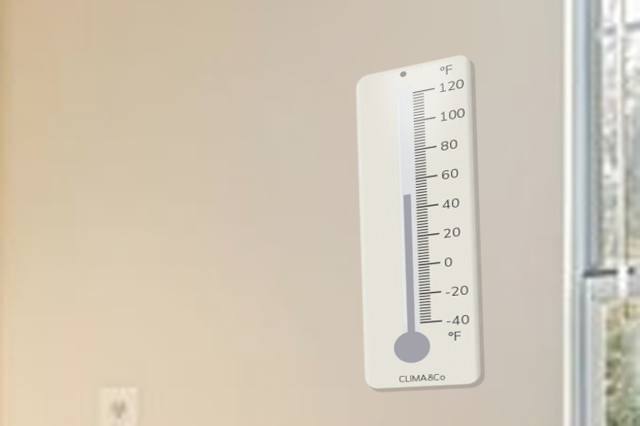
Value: {"value": 50, "unit": "°F"}
